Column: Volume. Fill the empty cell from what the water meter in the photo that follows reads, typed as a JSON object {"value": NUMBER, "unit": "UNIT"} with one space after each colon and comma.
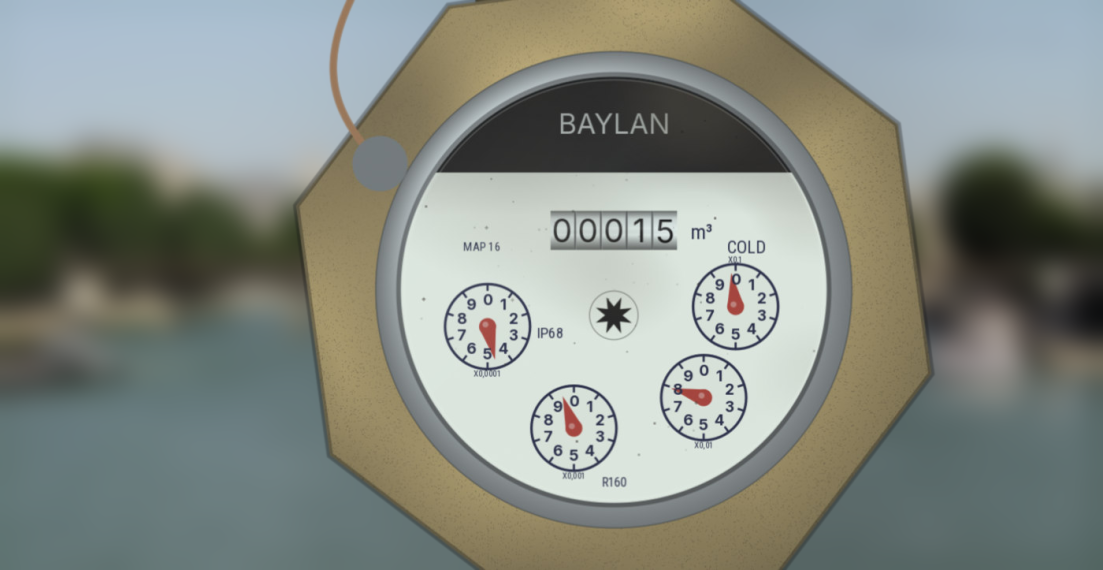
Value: {"value": 14.9794, "unit": "m³"}
